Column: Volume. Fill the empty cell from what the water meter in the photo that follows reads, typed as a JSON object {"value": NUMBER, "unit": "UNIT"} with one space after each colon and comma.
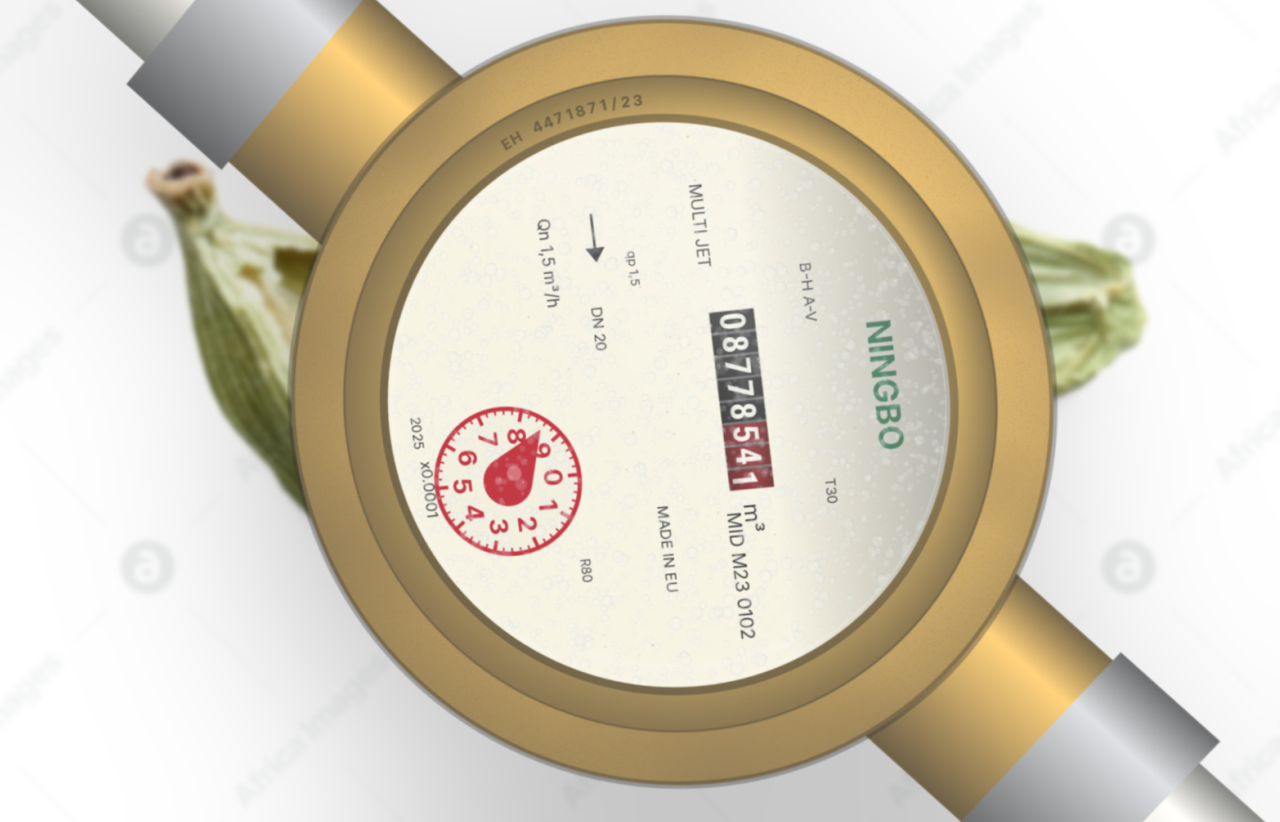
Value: {"value": 8778.5408, "unit": "m³"}
